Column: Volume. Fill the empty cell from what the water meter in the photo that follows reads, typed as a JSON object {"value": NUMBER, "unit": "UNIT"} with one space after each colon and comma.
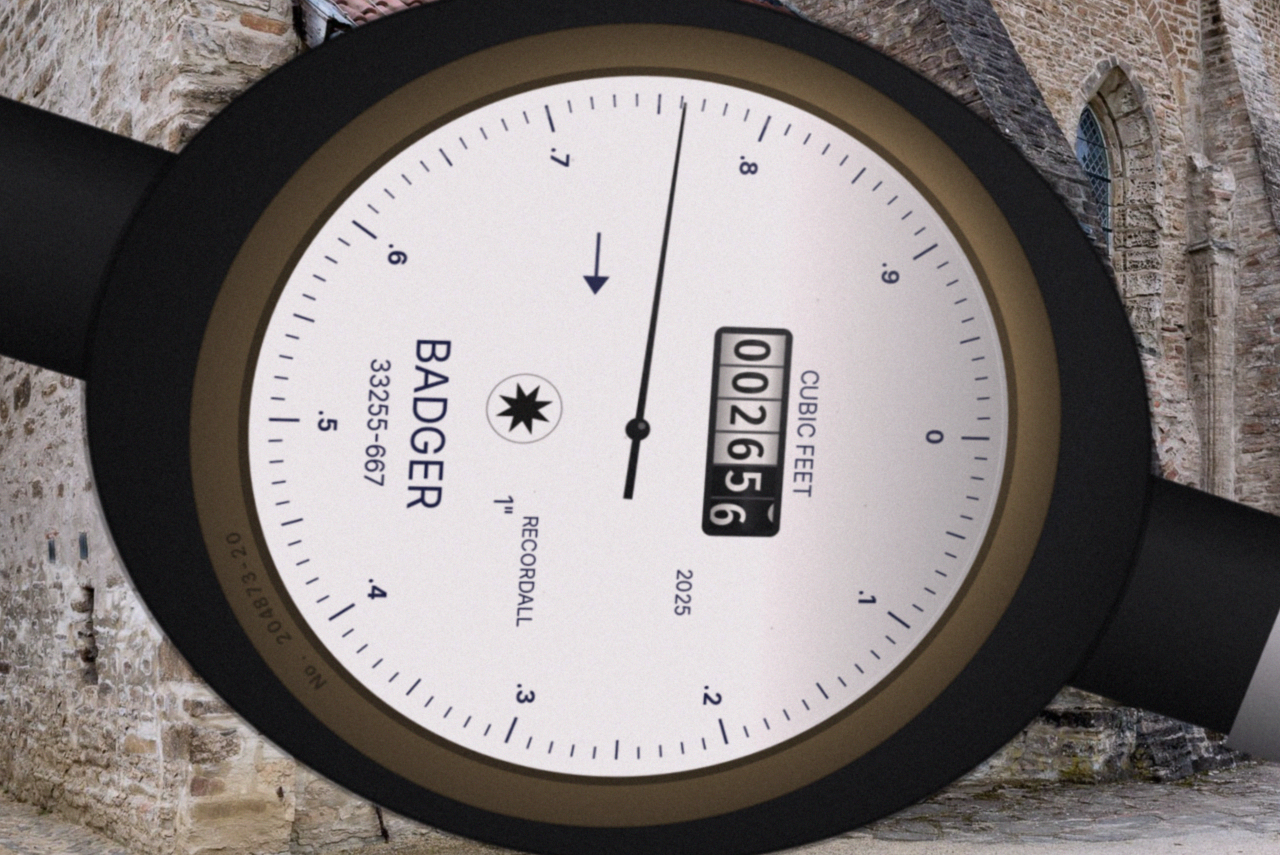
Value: {"value": 2655.76, "unit": "ft³"}
